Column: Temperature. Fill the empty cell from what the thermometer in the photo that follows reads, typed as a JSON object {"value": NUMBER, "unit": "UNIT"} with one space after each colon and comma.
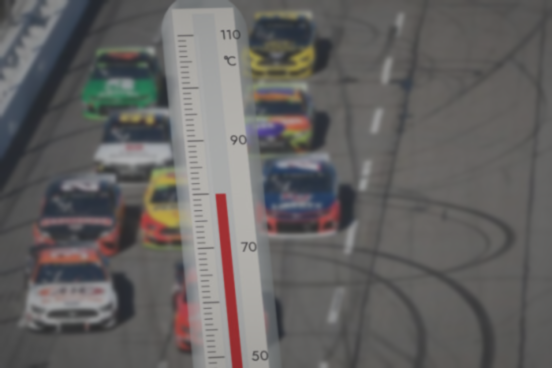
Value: {"value": 80, "unit": "°C"}
